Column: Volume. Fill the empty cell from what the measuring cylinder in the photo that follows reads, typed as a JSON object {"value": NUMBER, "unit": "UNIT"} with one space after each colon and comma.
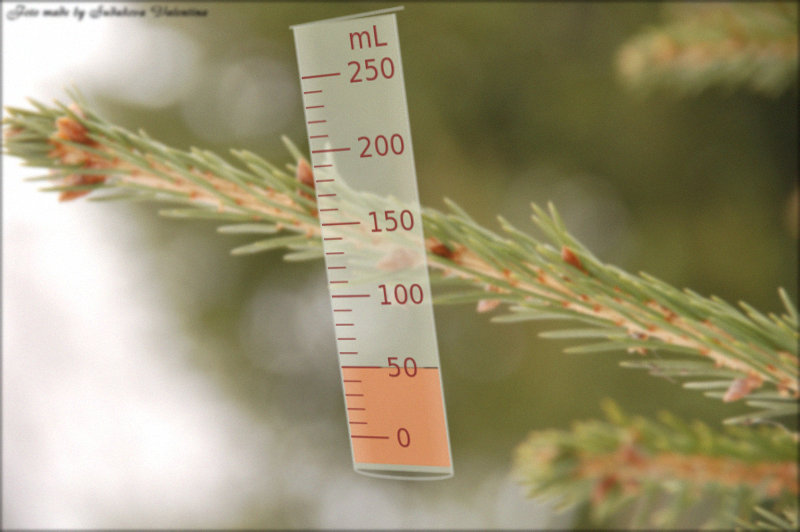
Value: {"value": 50, "unit": "mL"}
